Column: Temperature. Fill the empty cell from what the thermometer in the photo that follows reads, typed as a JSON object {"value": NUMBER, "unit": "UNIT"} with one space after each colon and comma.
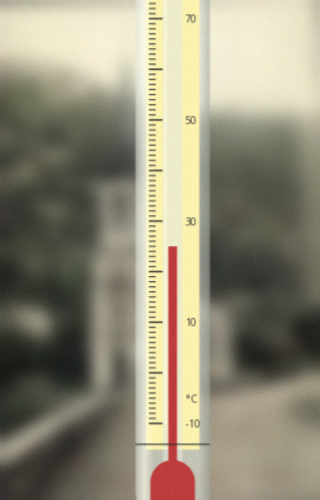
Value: {"value": 25, "unit": "°C"}
